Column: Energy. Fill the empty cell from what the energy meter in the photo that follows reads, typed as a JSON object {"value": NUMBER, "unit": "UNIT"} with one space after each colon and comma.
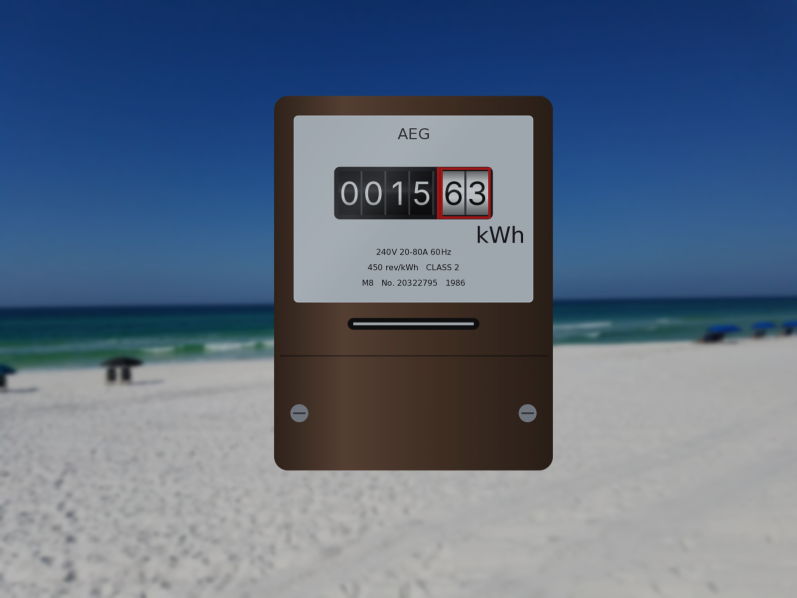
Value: {"value": 15.63, "unit": "kWh"}
